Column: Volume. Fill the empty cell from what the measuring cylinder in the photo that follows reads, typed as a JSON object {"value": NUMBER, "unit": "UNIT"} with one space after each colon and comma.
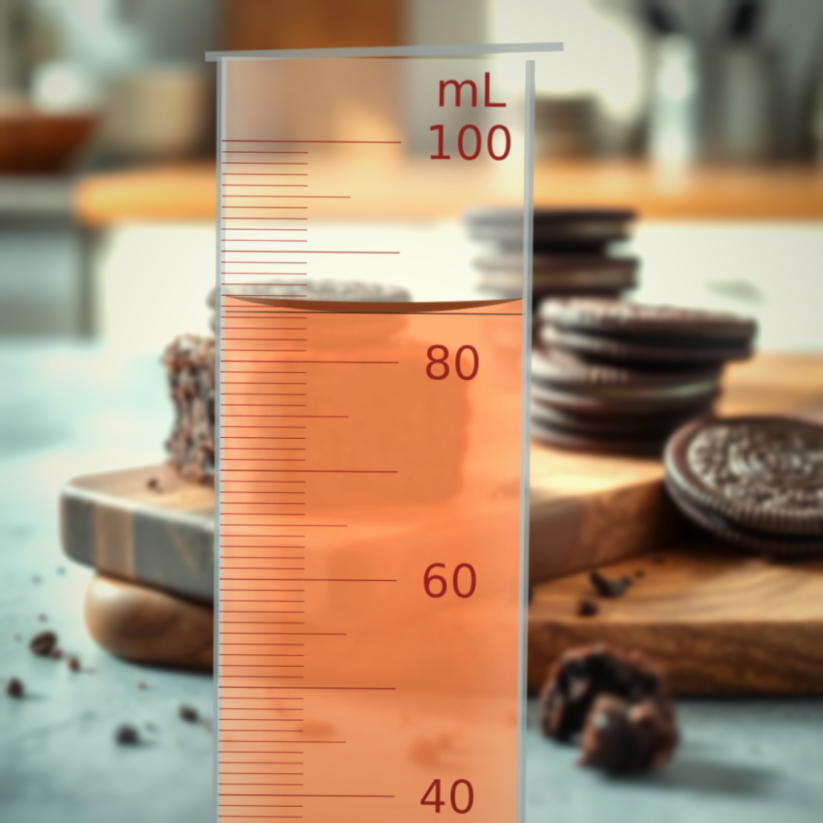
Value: {"value": 84.5, "unit": "mL"}
